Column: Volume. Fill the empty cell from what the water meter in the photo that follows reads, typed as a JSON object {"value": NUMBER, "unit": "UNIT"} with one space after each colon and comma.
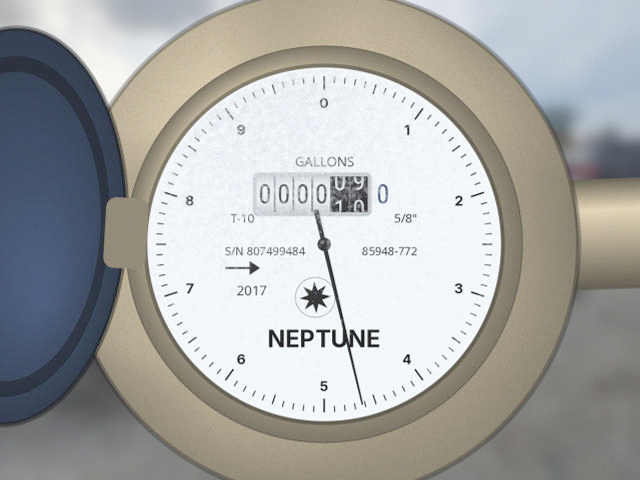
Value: {"value": 94.6, "unit": "gal"}
